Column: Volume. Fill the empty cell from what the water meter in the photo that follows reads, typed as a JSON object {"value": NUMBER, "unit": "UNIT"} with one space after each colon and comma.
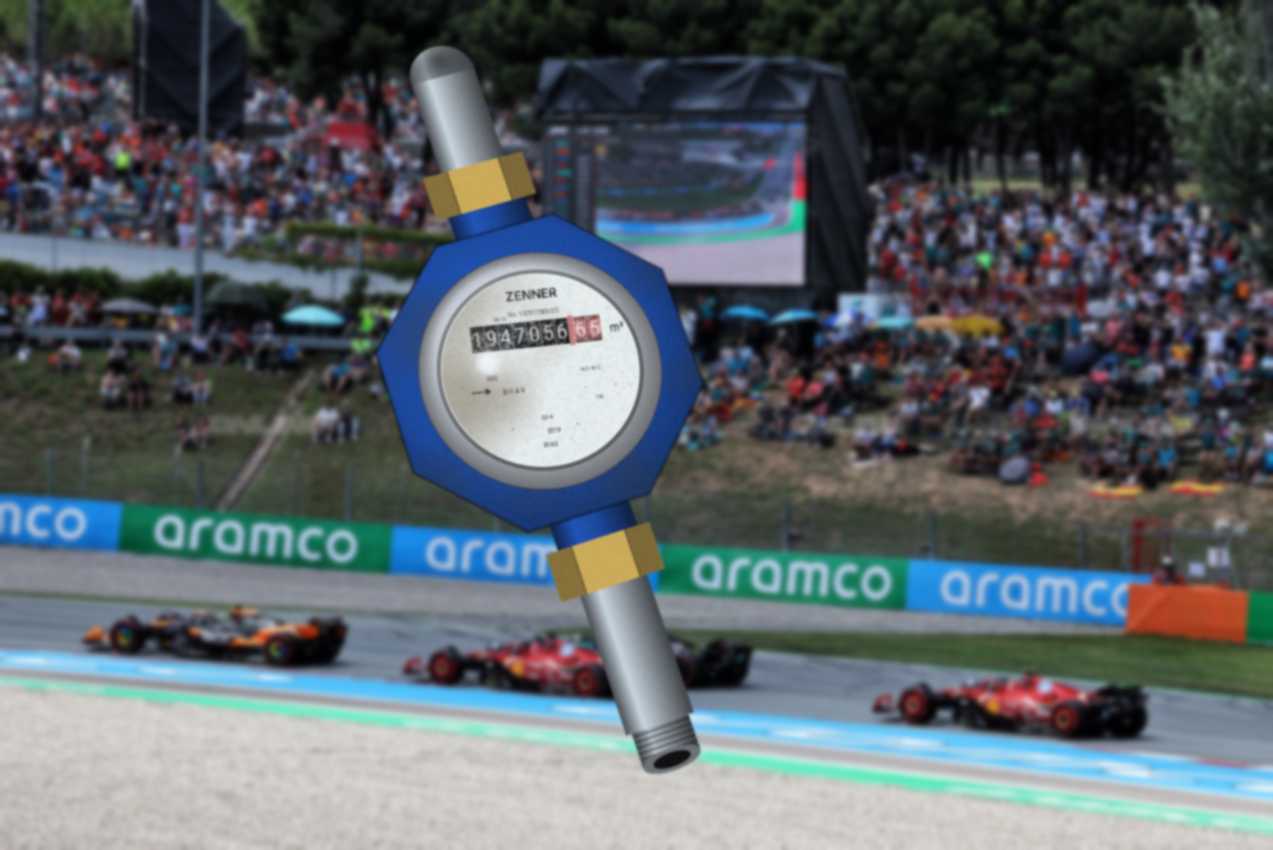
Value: {"value": 1947056.65, "unit": "m³"}
